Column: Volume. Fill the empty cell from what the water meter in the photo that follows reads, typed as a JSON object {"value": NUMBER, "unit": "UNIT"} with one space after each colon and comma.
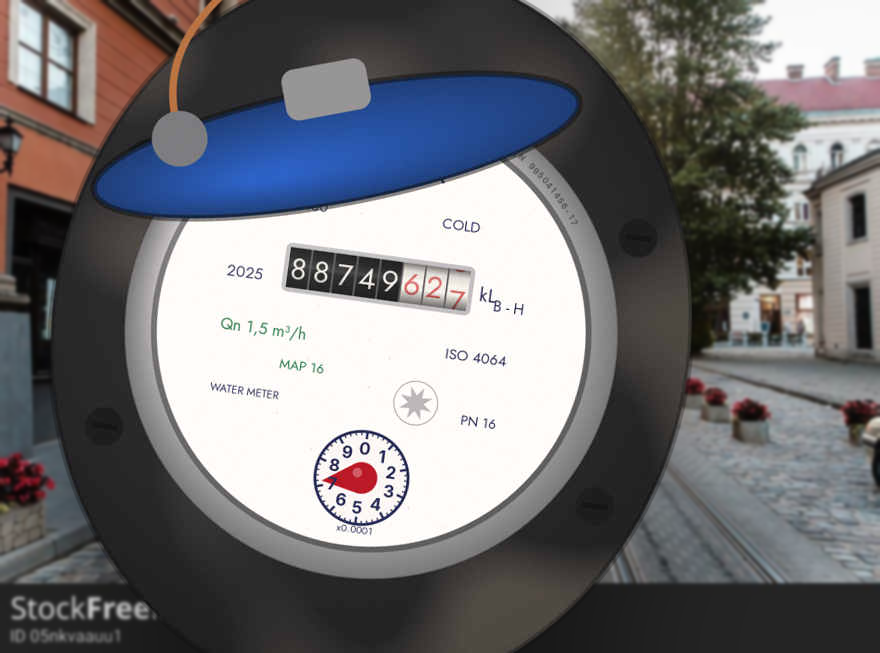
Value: {"value": 88749.6267, "unit": "kL"}
